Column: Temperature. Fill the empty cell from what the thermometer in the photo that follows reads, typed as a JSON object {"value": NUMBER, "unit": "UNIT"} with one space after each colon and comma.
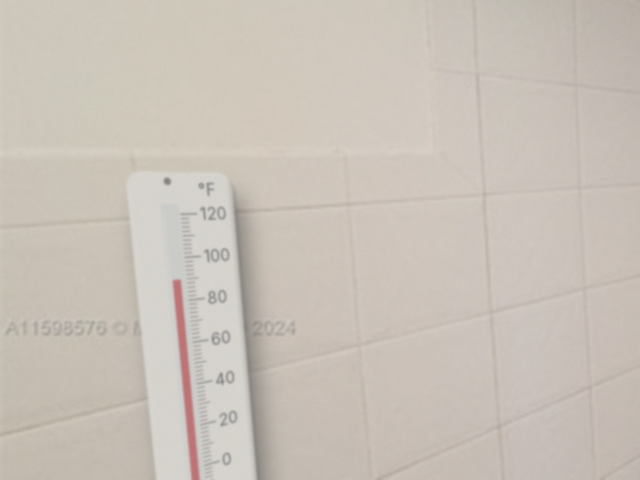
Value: {"value": 90, "unit": "°F"}
